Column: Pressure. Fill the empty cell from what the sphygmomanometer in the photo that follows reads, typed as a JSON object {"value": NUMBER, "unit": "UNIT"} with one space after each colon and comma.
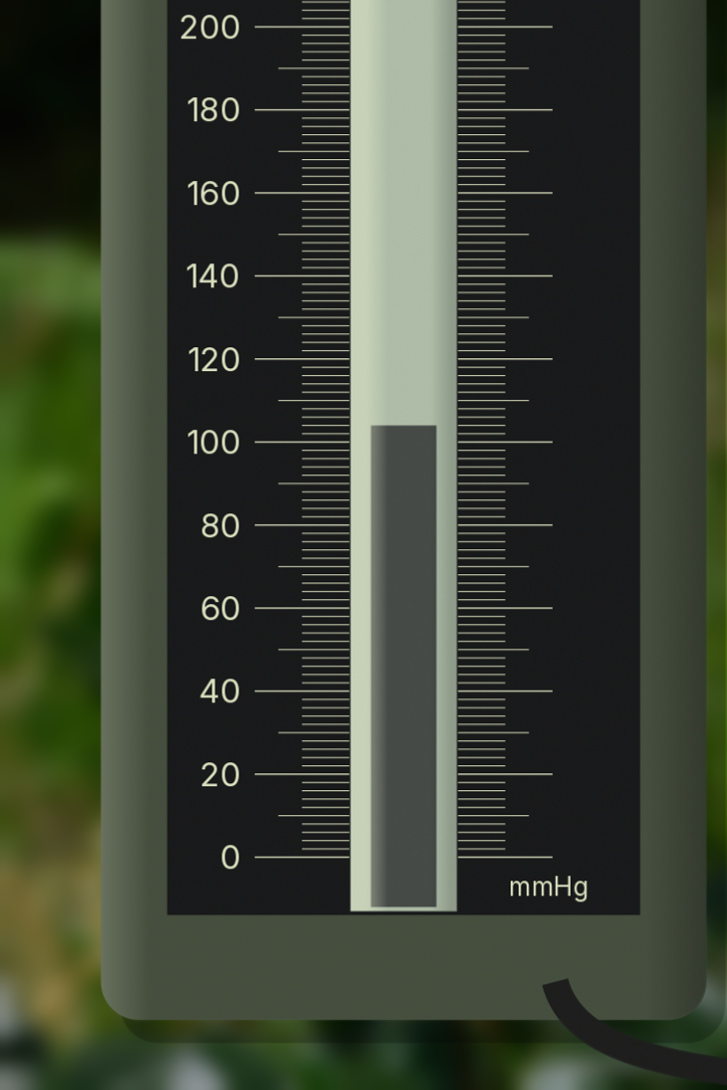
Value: {"value": 104, "unit": "mmHg"}
